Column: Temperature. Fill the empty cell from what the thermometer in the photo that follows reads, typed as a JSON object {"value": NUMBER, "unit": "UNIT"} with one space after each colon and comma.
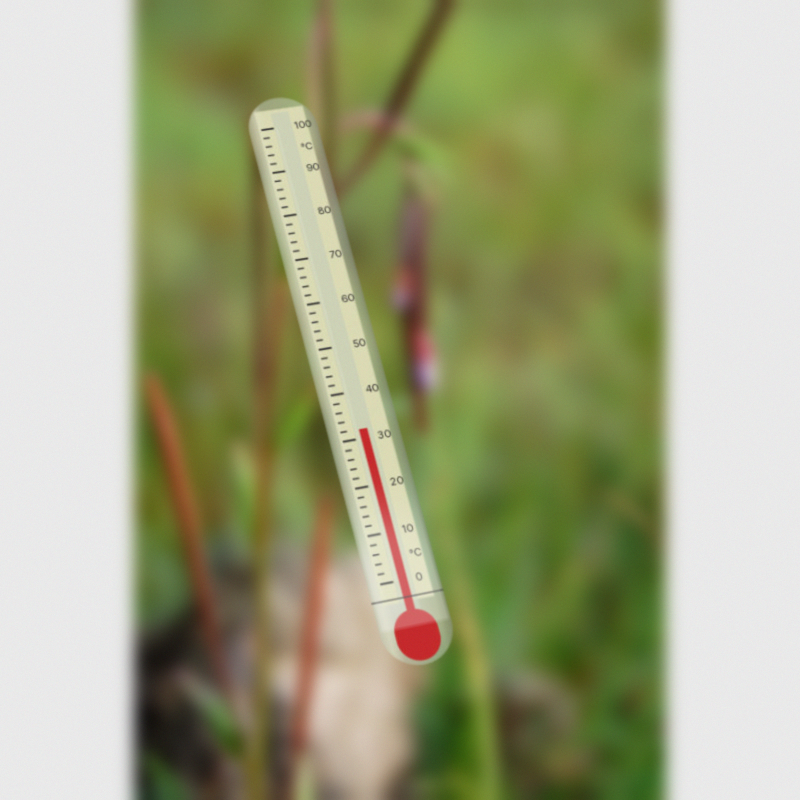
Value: {"value": 32, "unit": "°C"}
